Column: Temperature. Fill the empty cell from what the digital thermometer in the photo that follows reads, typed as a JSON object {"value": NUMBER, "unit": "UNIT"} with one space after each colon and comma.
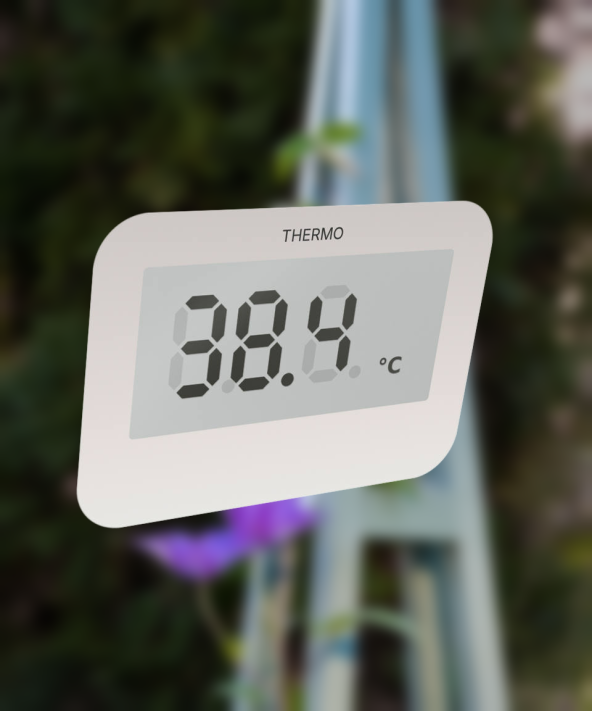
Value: {"value": 38.4, "unit": "°C"}
